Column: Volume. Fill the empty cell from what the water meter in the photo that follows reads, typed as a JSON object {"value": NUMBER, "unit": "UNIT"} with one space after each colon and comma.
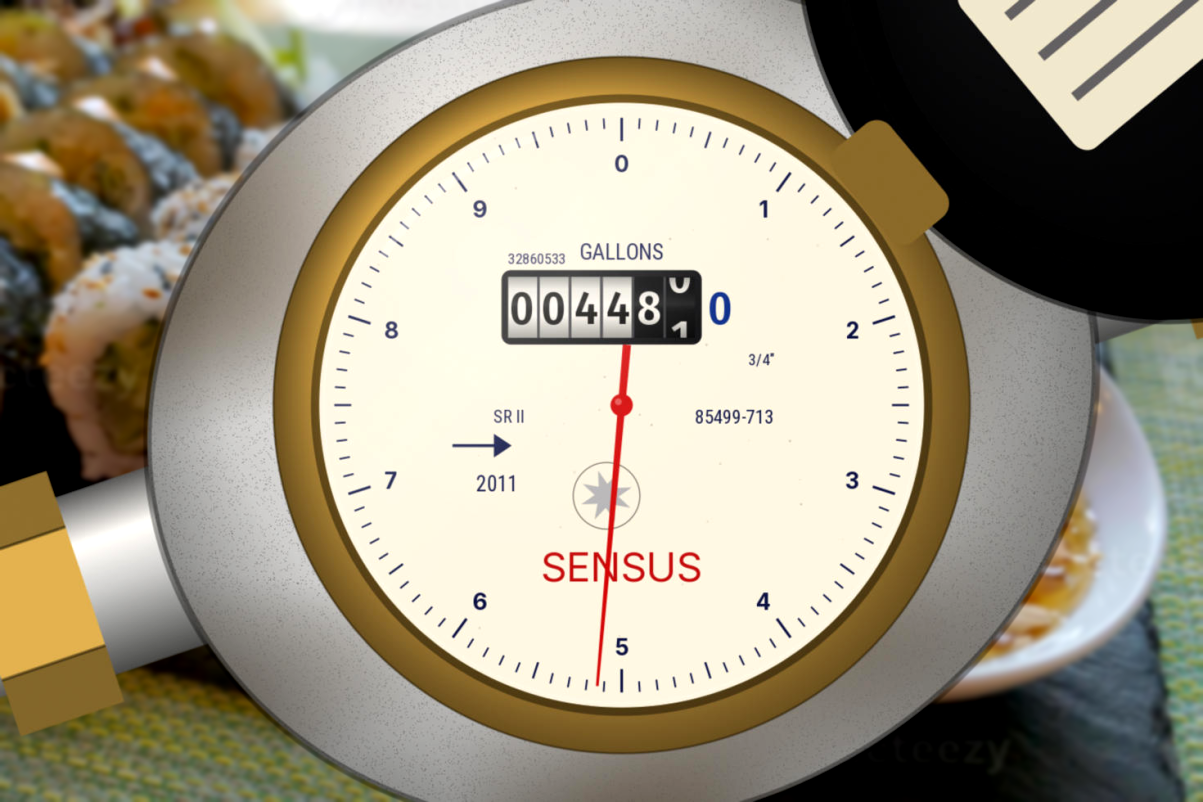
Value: {"value": 44805.1, "unit": "gal"}
